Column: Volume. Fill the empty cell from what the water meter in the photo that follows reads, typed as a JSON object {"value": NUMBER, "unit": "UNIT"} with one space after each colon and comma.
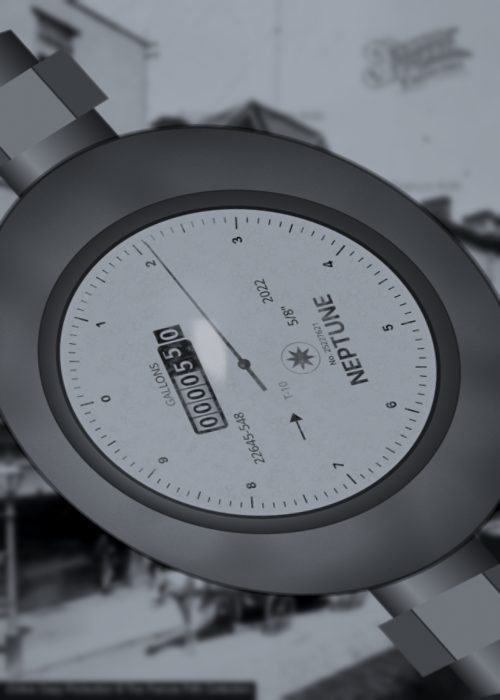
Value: {"value": 552.1, "unit": "gal"}
